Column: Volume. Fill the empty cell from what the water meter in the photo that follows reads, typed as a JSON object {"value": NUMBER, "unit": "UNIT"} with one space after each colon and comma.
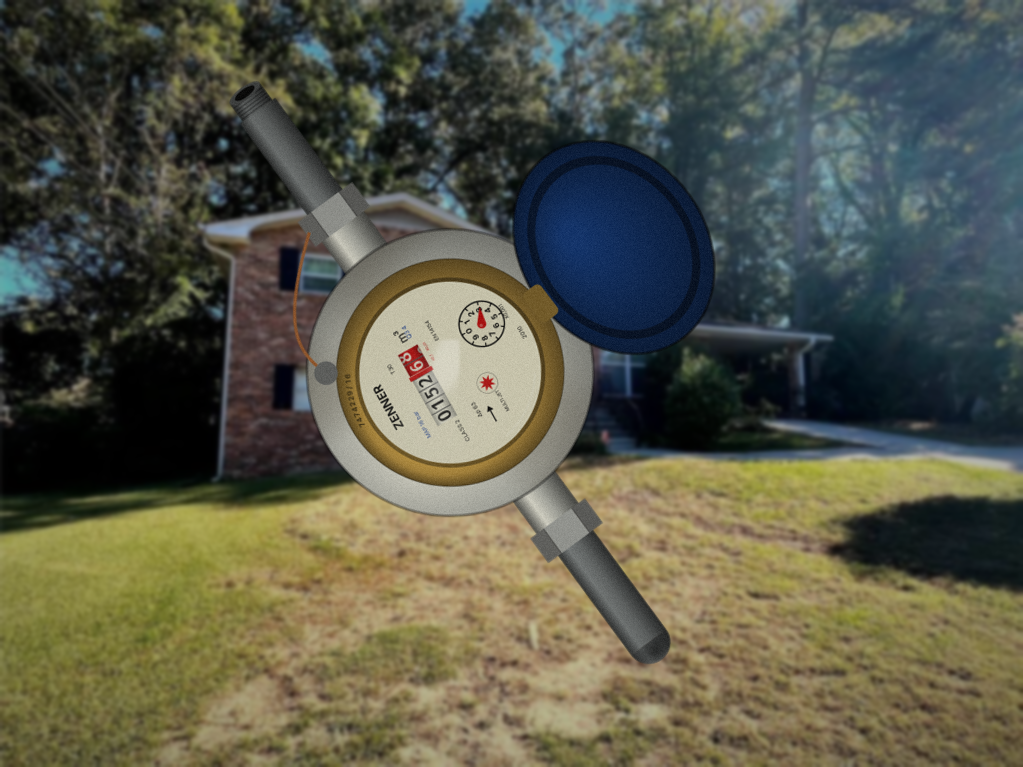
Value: {"value": 152.683, "unit": "m³"}
